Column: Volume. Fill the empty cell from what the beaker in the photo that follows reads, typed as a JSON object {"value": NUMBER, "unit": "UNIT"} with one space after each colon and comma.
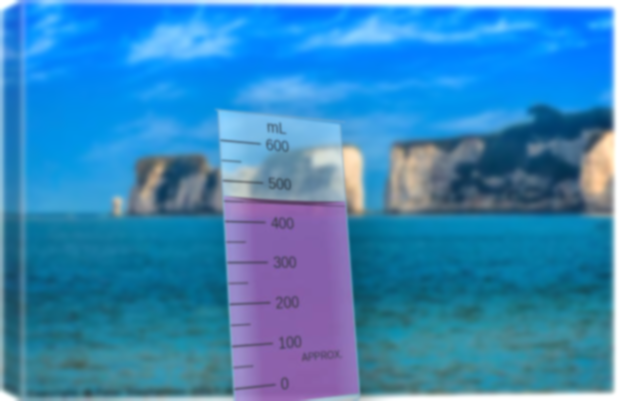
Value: {"value": 450, "unit": "mL"}
